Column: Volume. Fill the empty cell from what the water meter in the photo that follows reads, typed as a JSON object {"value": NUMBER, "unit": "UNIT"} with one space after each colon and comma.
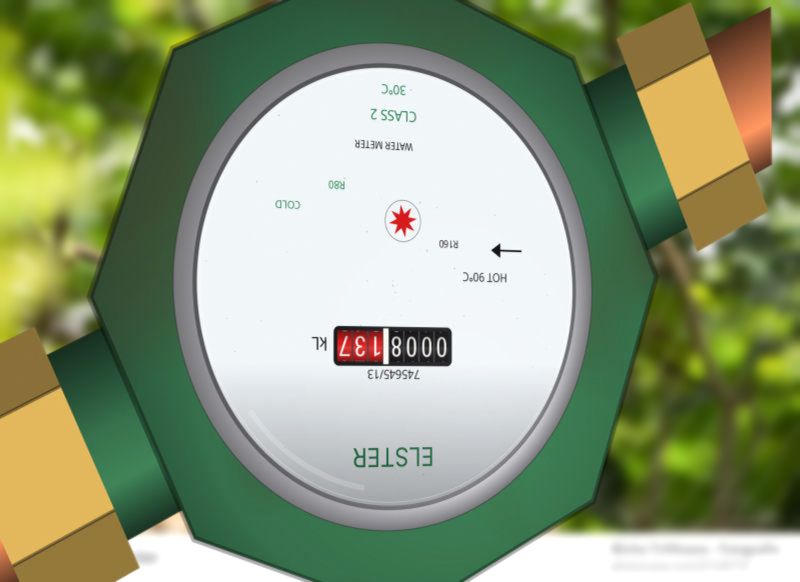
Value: {"value": 8.137, "unit": "kL"}
